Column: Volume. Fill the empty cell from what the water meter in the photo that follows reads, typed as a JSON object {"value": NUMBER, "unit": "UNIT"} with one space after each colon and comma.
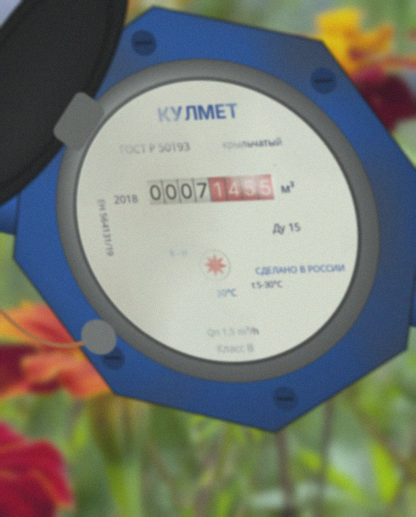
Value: {"value": 7.1455, "unit": "m³"}
